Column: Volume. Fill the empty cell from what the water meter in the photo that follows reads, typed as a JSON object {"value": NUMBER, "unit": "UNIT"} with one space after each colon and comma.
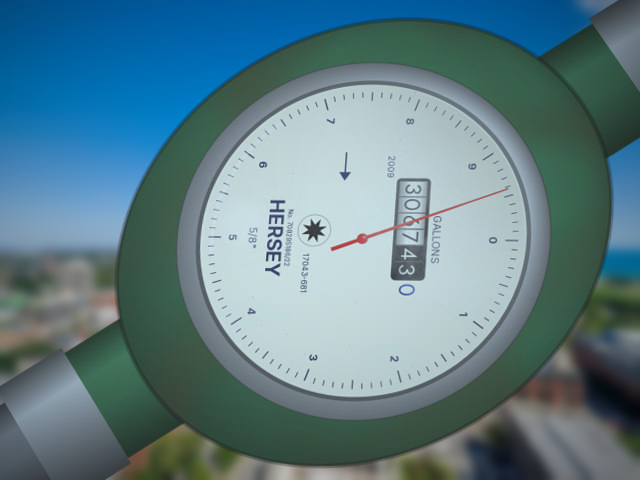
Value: {"value": 3067429.4, "unit": "gal"}
